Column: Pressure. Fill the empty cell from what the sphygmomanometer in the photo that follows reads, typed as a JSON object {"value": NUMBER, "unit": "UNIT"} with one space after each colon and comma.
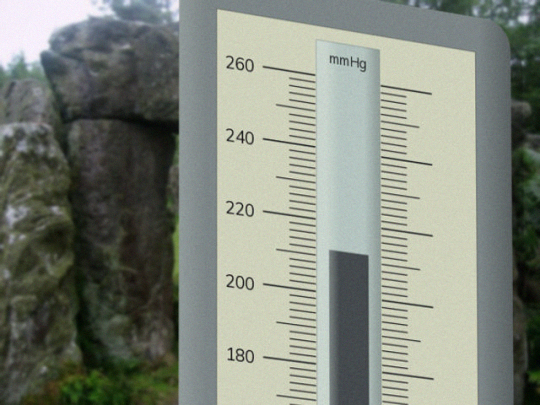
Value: {"value": 212, "unit": "mmHg"}
